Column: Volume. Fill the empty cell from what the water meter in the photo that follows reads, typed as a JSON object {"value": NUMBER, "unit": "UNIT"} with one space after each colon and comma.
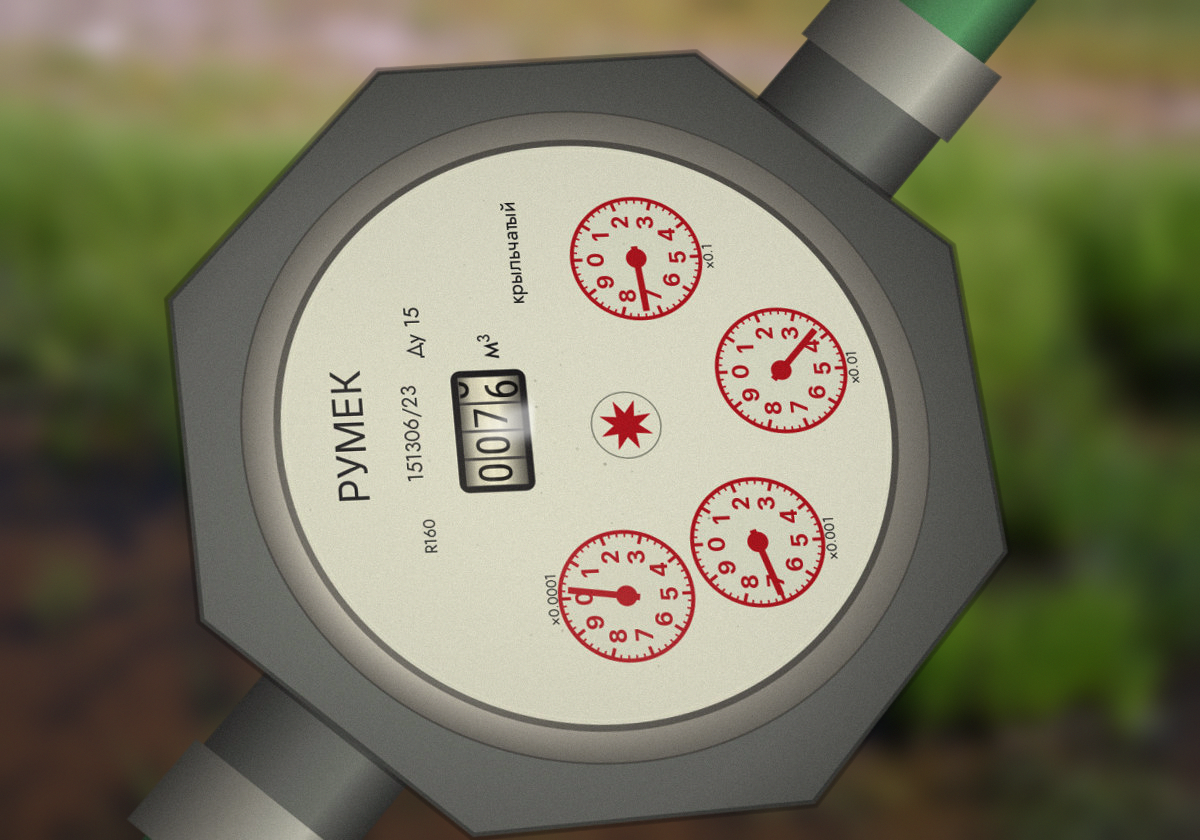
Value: {"value": 75.7370, "unit": "m³"}
